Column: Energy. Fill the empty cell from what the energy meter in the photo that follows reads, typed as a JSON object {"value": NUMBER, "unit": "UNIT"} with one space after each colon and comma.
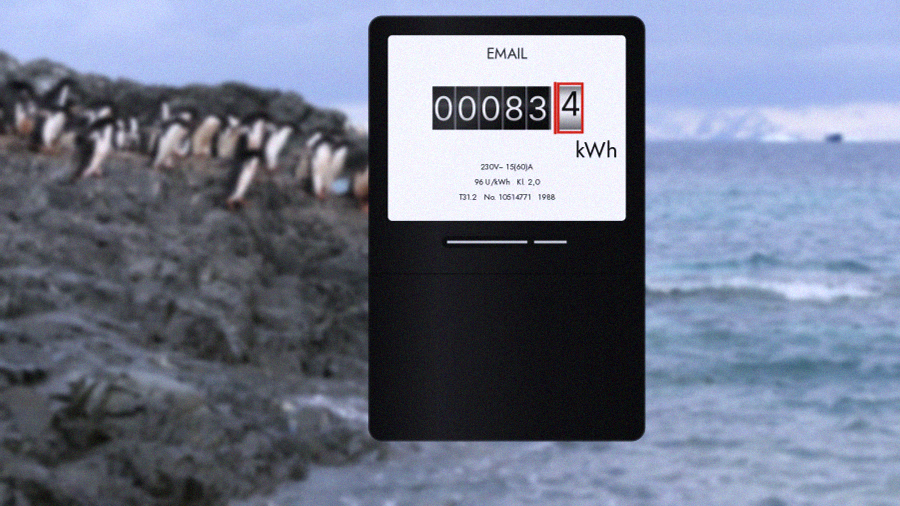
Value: {"value": 83.4, "unit": "kWh"}
